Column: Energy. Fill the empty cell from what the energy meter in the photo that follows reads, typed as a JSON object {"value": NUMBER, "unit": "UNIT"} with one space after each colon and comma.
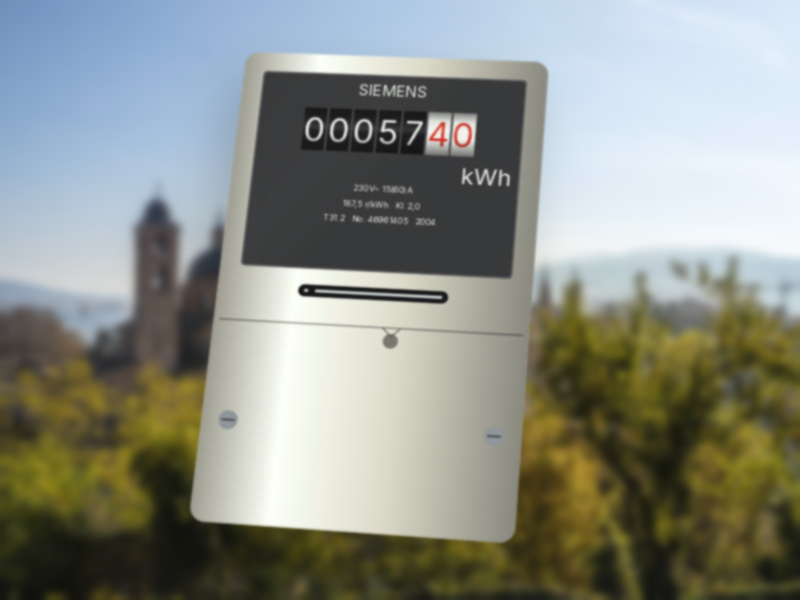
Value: {"value": 57.40, "unit": "kWh"}
